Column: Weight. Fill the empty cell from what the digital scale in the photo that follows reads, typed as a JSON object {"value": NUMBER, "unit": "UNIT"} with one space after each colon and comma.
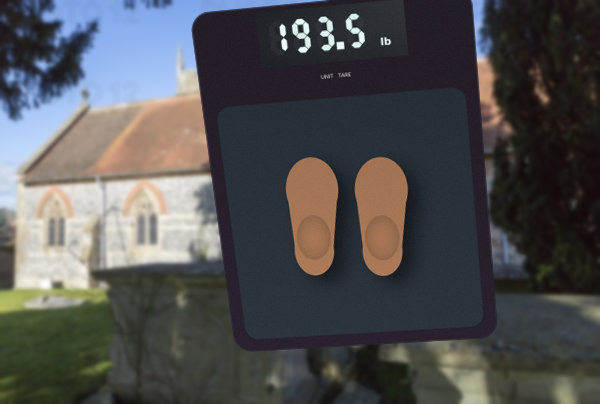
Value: {"value": 193.5, "unit": "lb"}
